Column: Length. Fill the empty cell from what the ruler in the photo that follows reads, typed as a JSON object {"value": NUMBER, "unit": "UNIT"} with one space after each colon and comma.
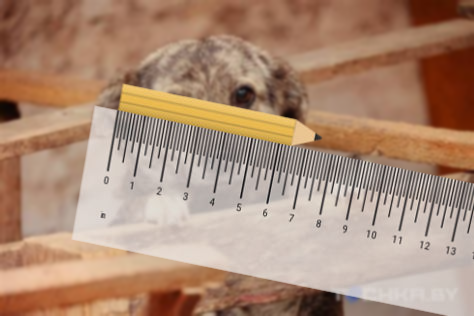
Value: {"value": 7.5, "unit": "in"}
